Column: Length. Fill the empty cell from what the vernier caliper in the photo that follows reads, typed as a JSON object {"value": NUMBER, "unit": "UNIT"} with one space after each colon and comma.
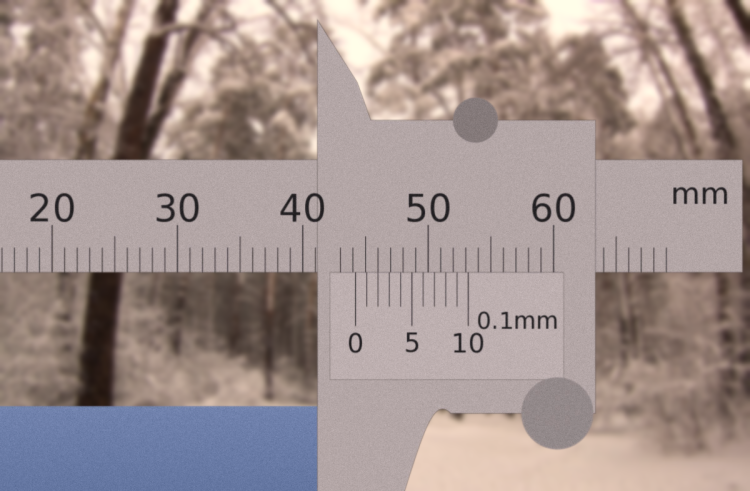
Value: {"value": 44.2, "unit": "mm"}
